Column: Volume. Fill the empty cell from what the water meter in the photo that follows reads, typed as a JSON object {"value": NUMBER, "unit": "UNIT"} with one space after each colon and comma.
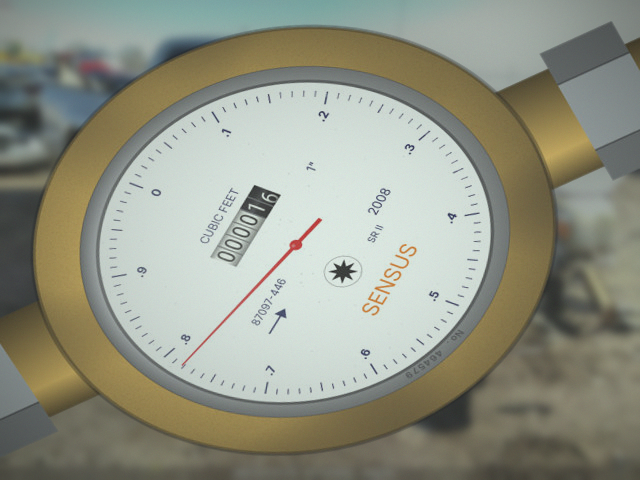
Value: {"value": 15.78, "unit": "ft³"}
